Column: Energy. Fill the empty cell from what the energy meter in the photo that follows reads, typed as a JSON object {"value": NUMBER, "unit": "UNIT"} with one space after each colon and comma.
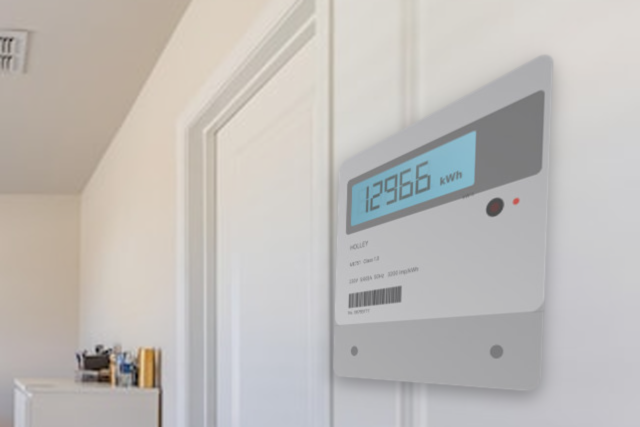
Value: {"value": 12966, "unit": "kWh"}
